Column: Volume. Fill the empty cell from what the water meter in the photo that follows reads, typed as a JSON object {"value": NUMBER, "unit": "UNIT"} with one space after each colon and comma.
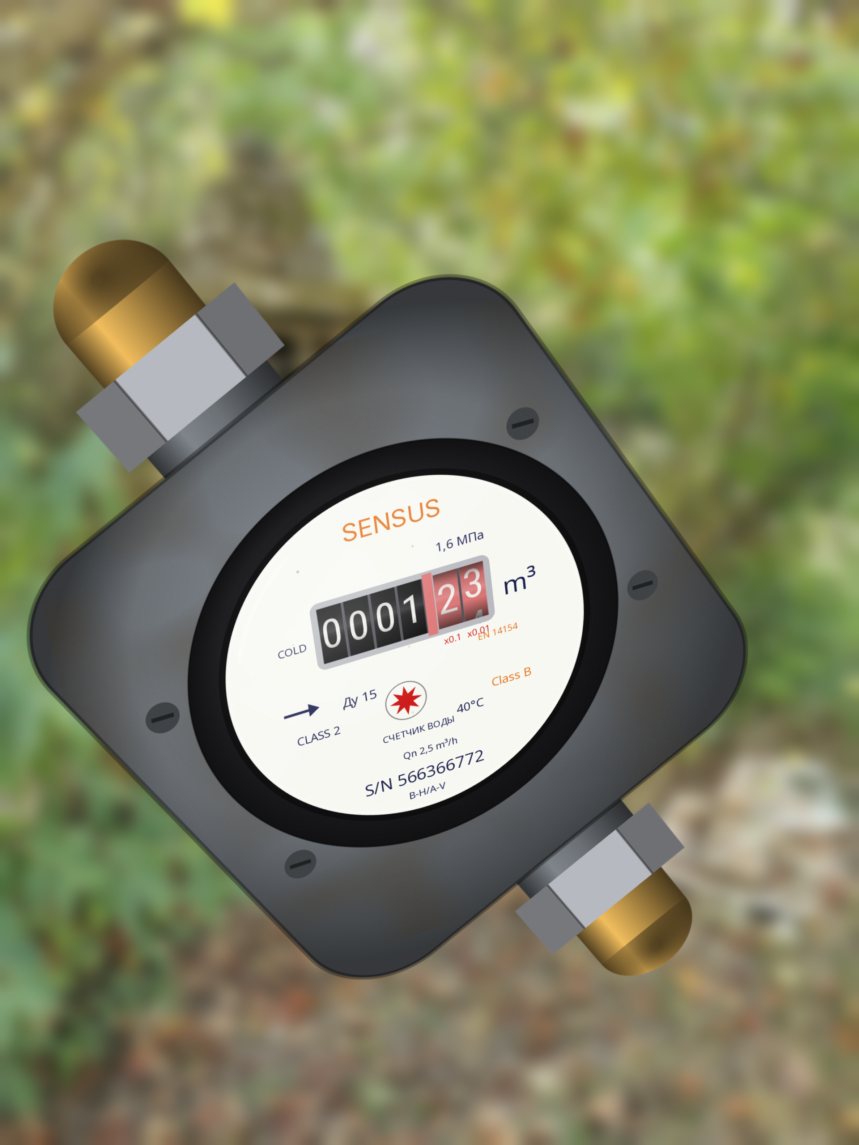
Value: {"value": 1.23, "unit": "m³"}
